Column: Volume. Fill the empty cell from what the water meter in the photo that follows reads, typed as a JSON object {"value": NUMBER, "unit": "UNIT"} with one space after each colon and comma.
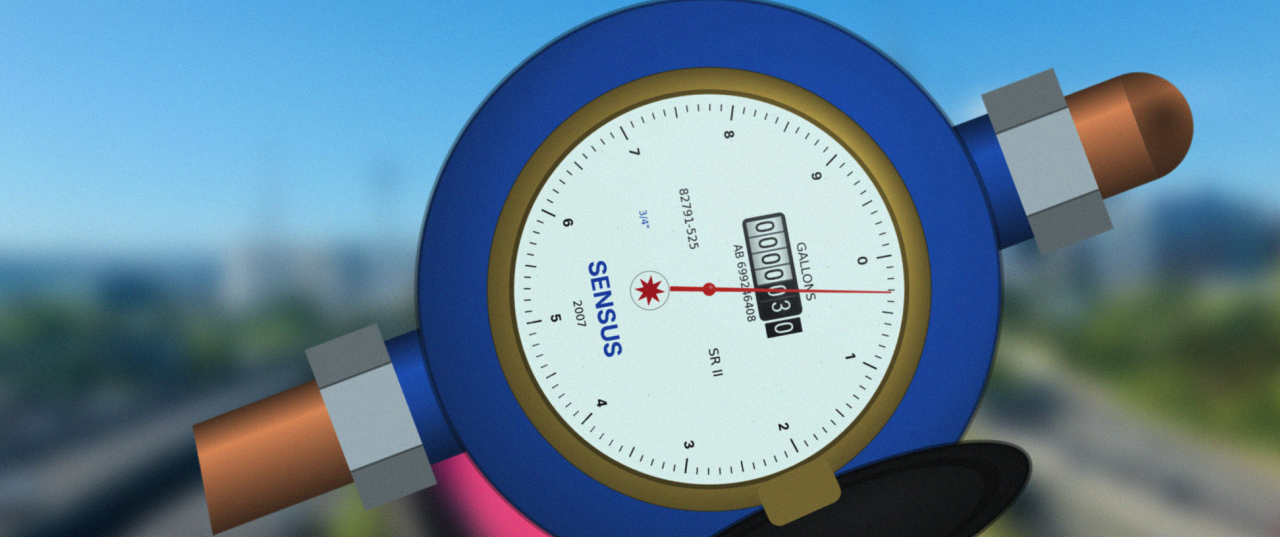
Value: {"value": 30.3, "unit": "gal"}
